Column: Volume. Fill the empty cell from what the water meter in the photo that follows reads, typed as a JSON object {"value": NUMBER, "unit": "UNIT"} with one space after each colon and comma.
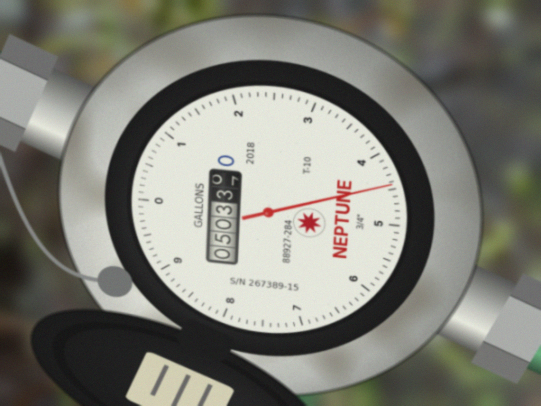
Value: {"value": 503364.4, "unit": "gal"}
